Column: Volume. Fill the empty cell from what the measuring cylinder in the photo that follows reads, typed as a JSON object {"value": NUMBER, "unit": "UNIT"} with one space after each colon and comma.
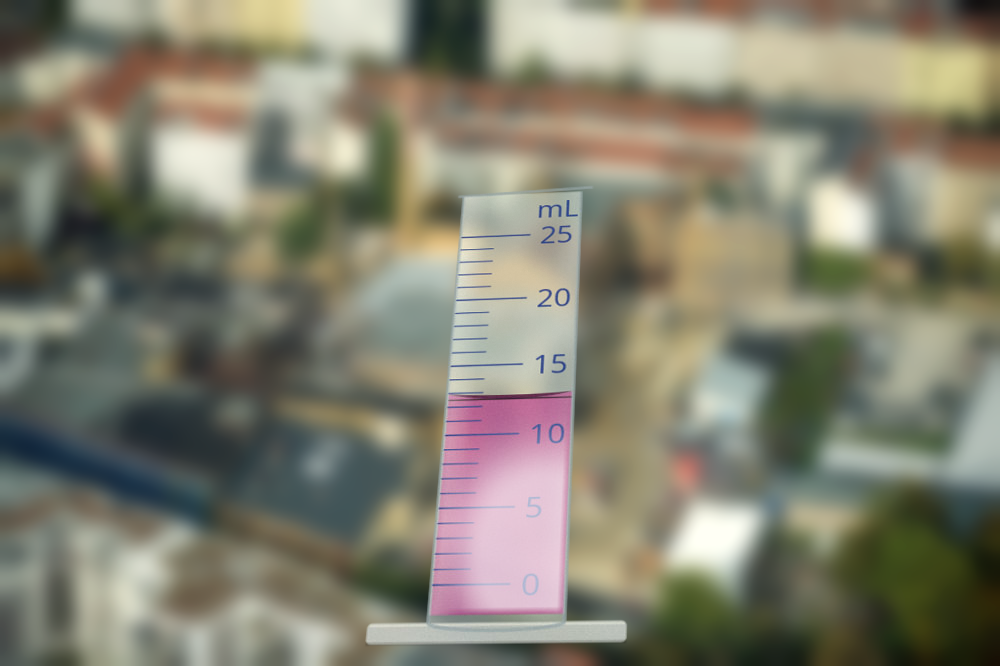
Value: {"value": 12.5, "unit": "mL"}
